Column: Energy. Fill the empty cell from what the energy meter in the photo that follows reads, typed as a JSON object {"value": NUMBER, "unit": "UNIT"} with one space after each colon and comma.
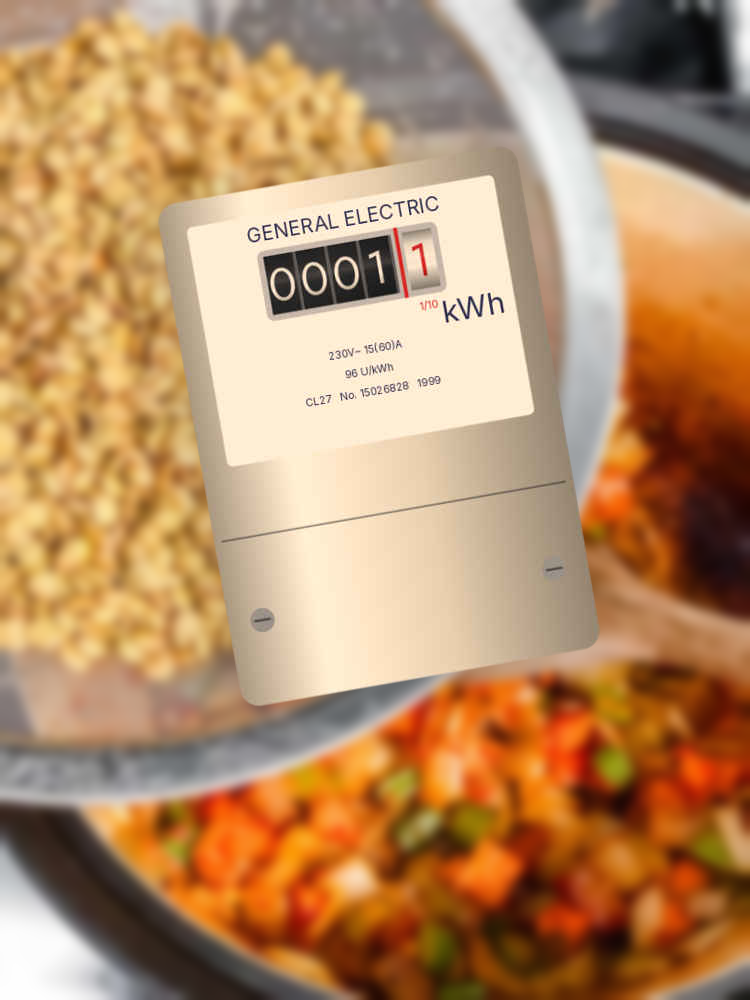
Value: {"value": 1.1, "unit": "kWh"}
